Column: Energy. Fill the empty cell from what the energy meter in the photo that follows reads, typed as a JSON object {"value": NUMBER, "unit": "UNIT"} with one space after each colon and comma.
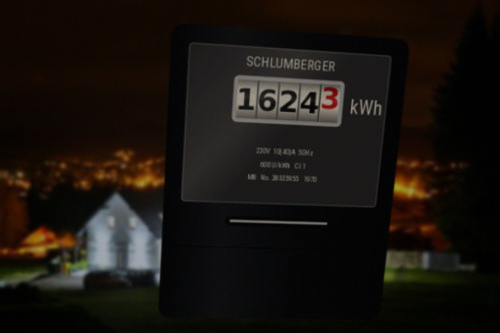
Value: {"value": 1624.3, "unit": "kWh"}
